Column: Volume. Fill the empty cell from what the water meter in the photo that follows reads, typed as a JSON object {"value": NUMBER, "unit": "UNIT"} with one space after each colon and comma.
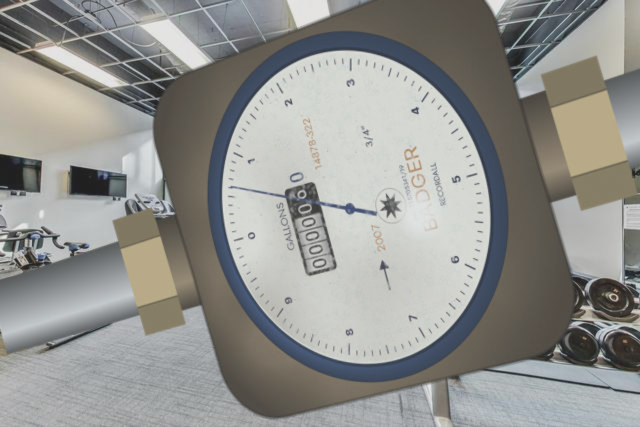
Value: {"value": 60.6, "unit": "gal"}
